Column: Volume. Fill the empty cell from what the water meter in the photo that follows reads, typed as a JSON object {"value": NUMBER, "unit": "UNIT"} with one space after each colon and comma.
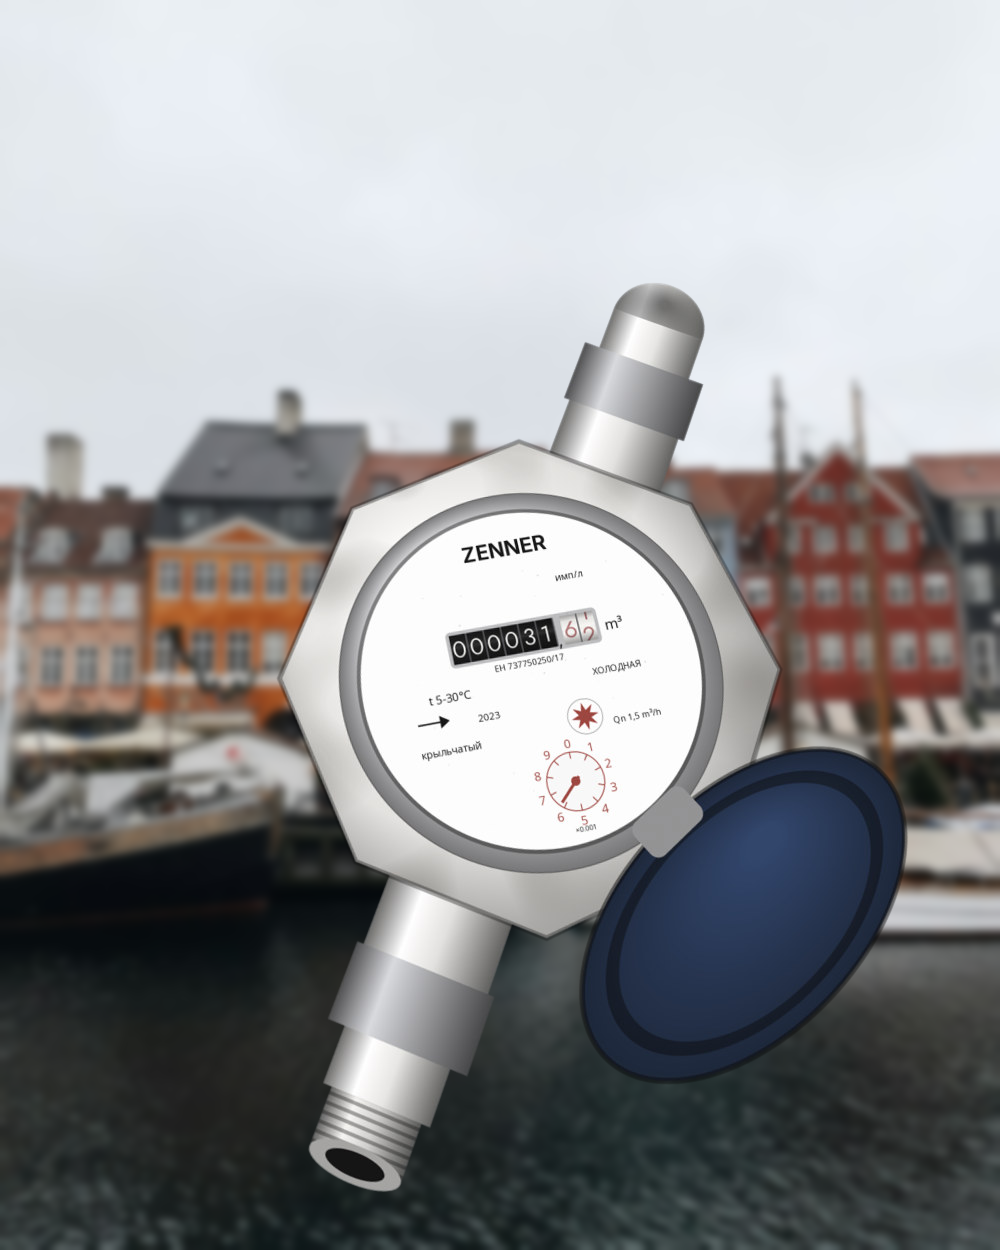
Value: {"value": 31.616, "unit": "m³"}
